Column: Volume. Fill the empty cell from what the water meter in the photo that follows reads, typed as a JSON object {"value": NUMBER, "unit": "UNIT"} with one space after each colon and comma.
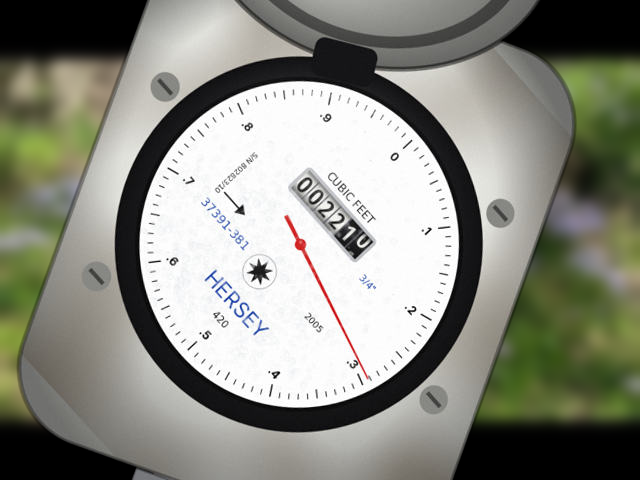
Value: {"value": 2210.29, "unit": "ft³"}
